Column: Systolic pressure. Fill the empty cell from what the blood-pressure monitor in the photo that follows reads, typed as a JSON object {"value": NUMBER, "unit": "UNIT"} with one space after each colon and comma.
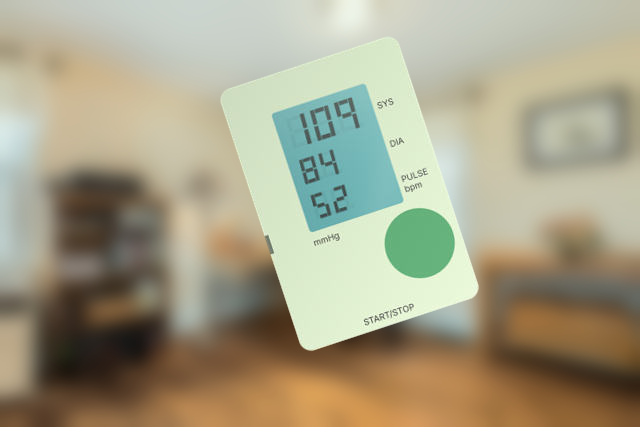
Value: {"value": 109, "unit": "mmHg"}
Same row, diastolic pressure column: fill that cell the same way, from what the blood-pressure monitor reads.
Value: {"value": 84, "unit": "mmHg"}
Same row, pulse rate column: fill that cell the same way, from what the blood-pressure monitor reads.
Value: {"value": 52, "unit": "bpm"}
